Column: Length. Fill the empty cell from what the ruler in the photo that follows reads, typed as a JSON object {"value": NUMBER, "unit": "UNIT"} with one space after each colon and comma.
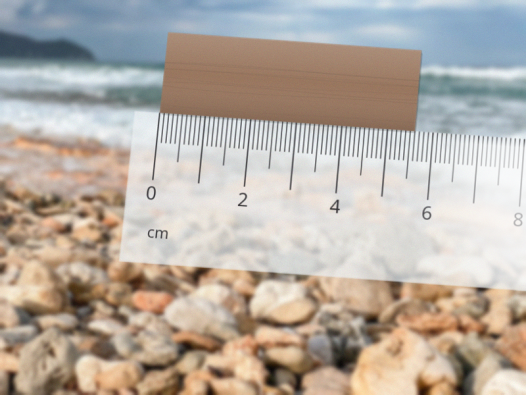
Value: {"value": 5.6, "unit": "cm"}
